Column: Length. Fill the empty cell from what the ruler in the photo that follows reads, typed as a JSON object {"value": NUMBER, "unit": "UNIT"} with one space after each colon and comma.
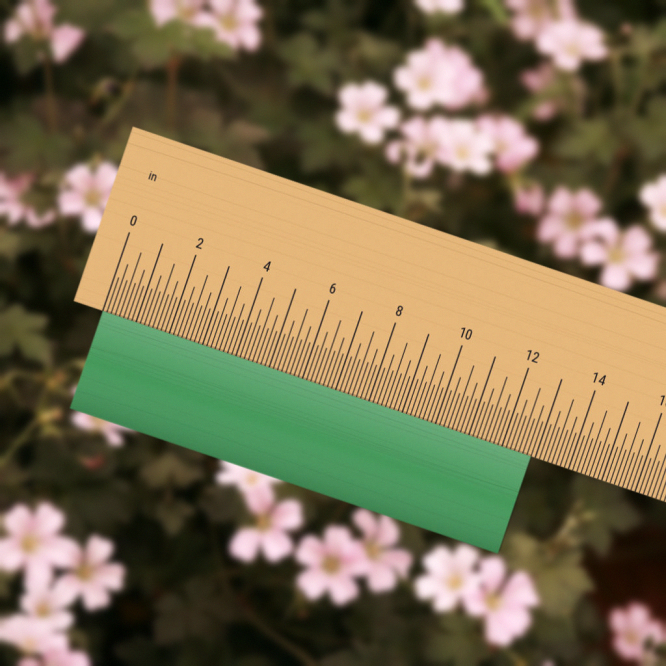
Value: {"value": 12.875, "unit": "in"}
